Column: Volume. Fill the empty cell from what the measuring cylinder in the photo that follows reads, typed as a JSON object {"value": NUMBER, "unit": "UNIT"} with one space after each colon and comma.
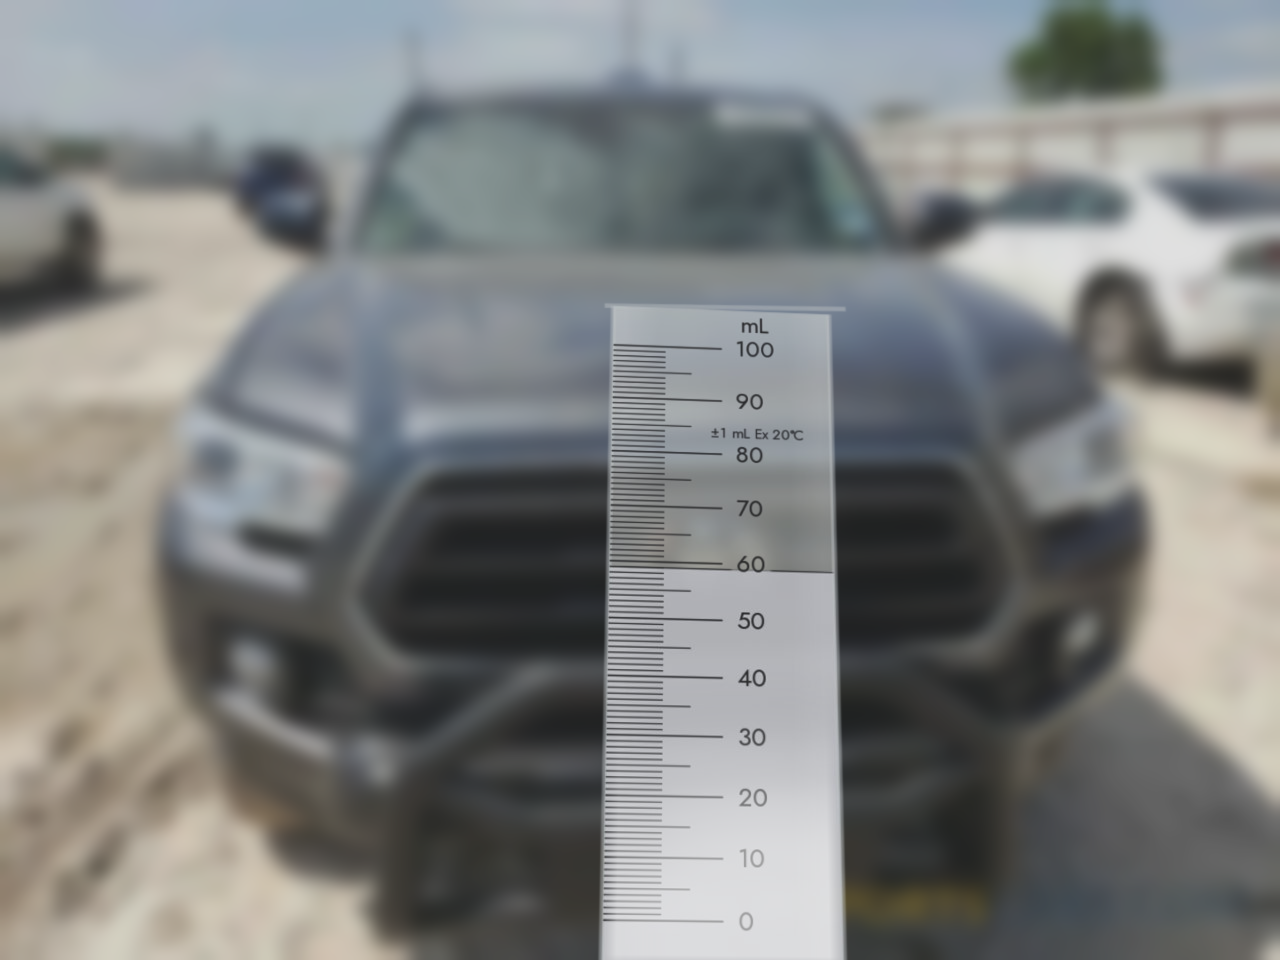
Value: {"value": 59, "unit": "mL"}
